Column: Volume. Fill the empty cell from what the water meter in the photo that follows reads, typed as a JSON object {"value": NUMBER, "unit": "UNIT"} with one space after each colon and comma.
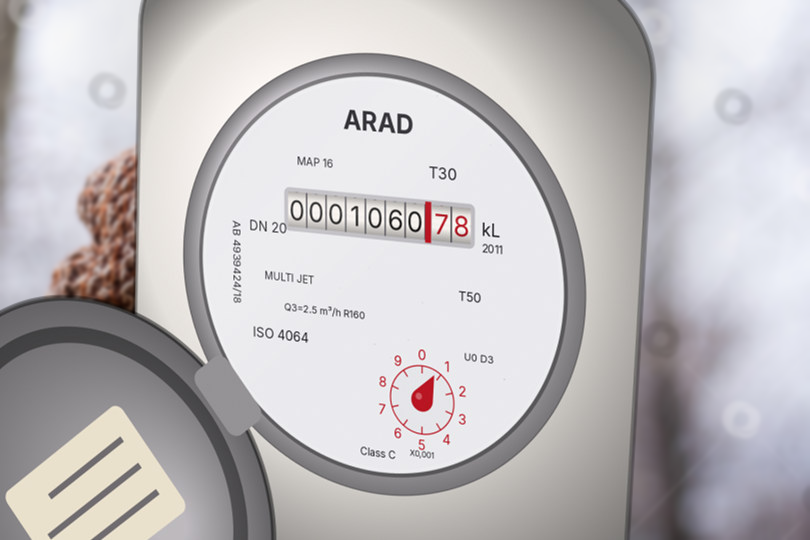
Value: {"value": 1060.780, "unit": "kL"}
